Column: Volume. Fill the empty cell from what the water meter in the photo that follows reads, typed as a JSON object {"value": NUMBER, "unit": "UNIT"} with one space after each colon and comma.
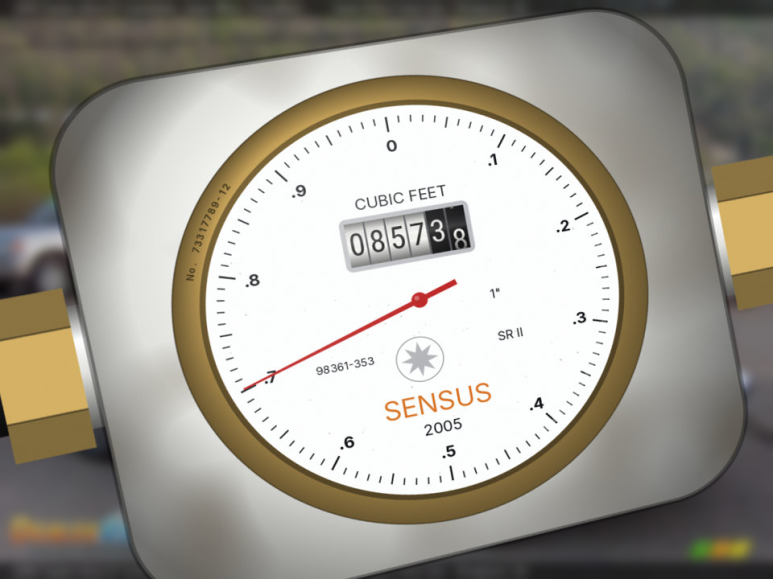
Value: {"value": 85737.70, "unit": "ft³"}
